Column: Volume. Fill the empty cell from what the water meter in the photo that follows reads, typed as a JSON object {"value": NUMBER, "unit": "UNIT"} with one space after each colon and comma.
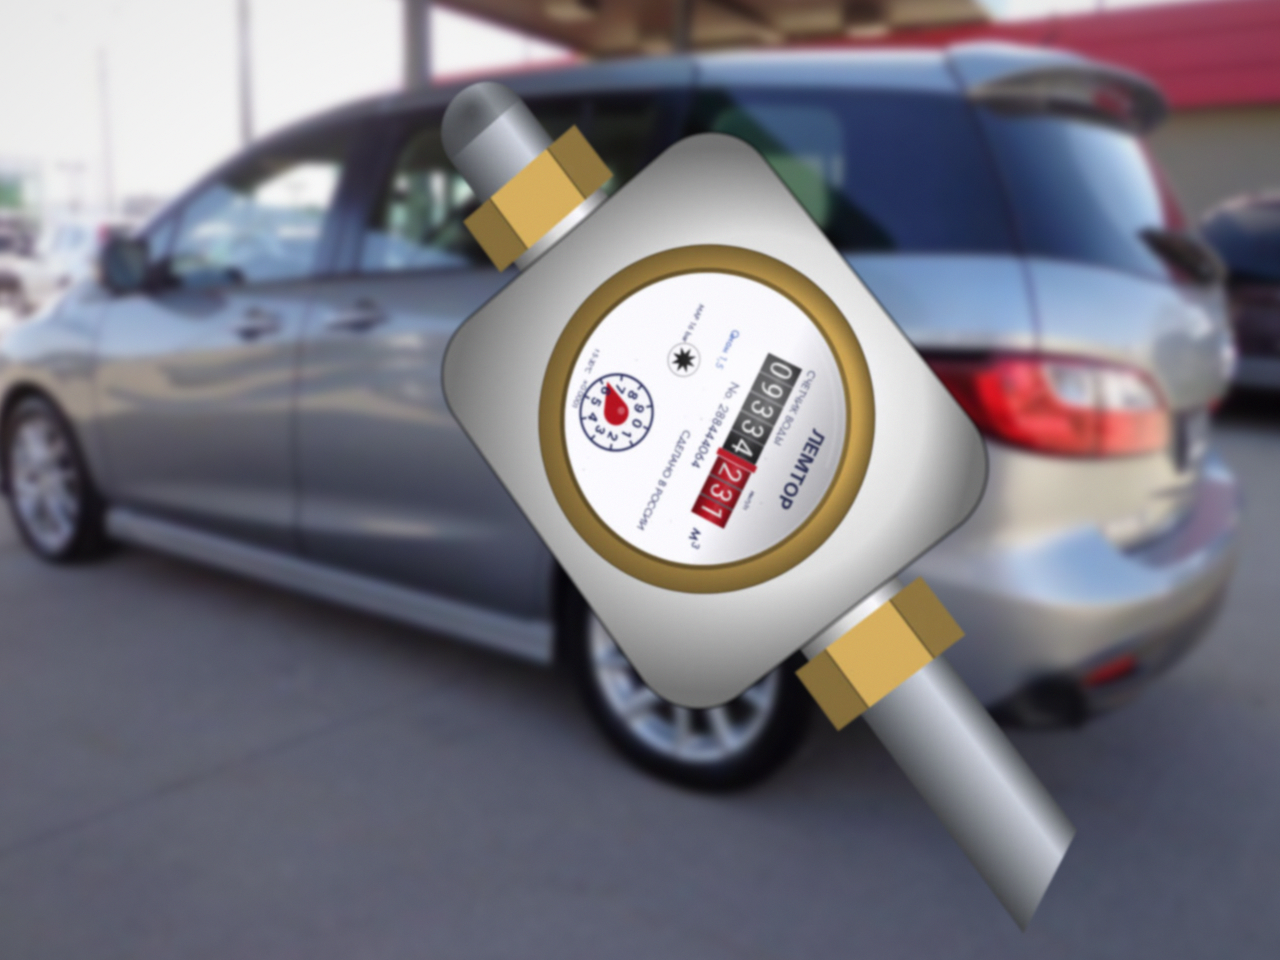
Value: {"value": 9334.2316, "unit": "m³"}
